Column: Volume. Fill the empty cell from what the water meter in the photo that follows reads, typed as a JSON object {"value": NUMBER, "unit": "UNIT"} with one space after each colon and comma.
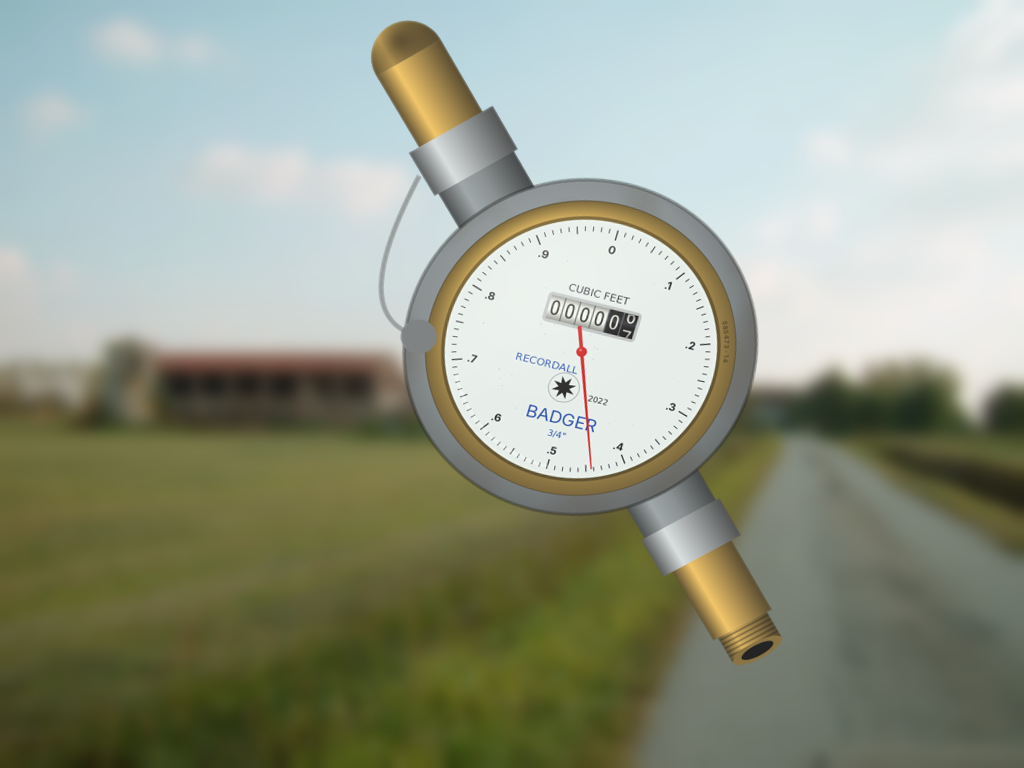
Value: {"value": 6.44, "unit": "ft³"}
